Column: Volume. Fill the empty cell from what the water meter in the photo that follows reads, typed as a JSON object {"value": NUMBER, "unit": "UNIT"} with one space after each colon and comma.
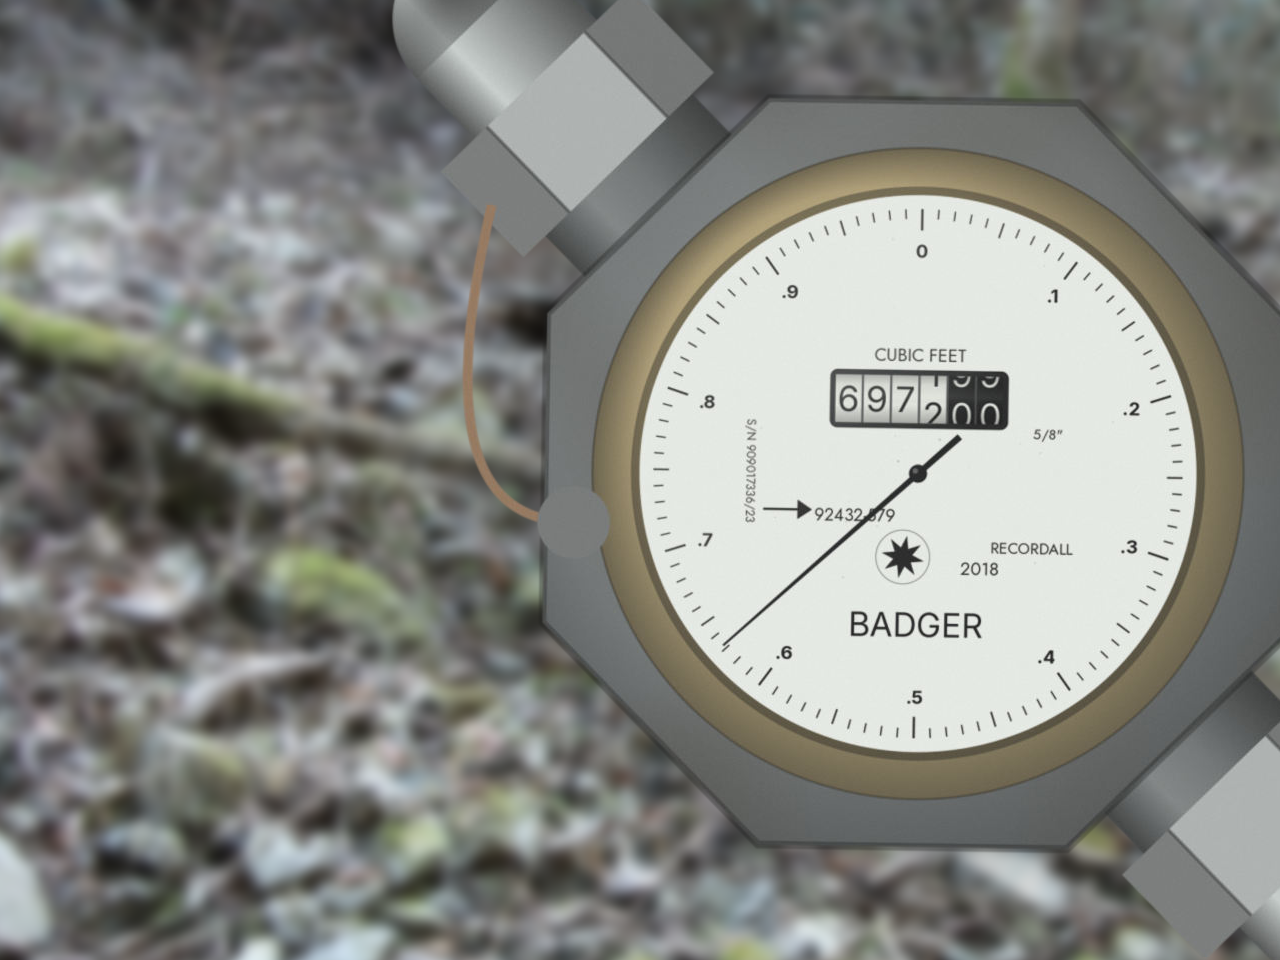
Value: {"value": 697199.63, "unit": "ft³"}
